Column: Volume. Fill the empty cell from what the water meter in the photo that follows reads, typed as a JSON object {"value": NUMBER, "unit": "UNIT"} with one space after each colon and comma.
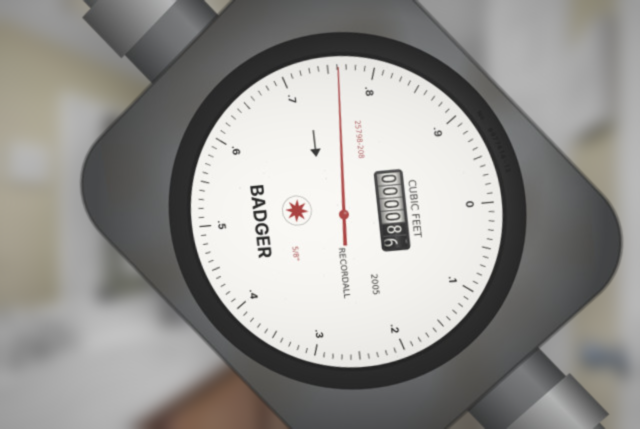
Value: {"value": 85.76, "unit": "ft³"}
